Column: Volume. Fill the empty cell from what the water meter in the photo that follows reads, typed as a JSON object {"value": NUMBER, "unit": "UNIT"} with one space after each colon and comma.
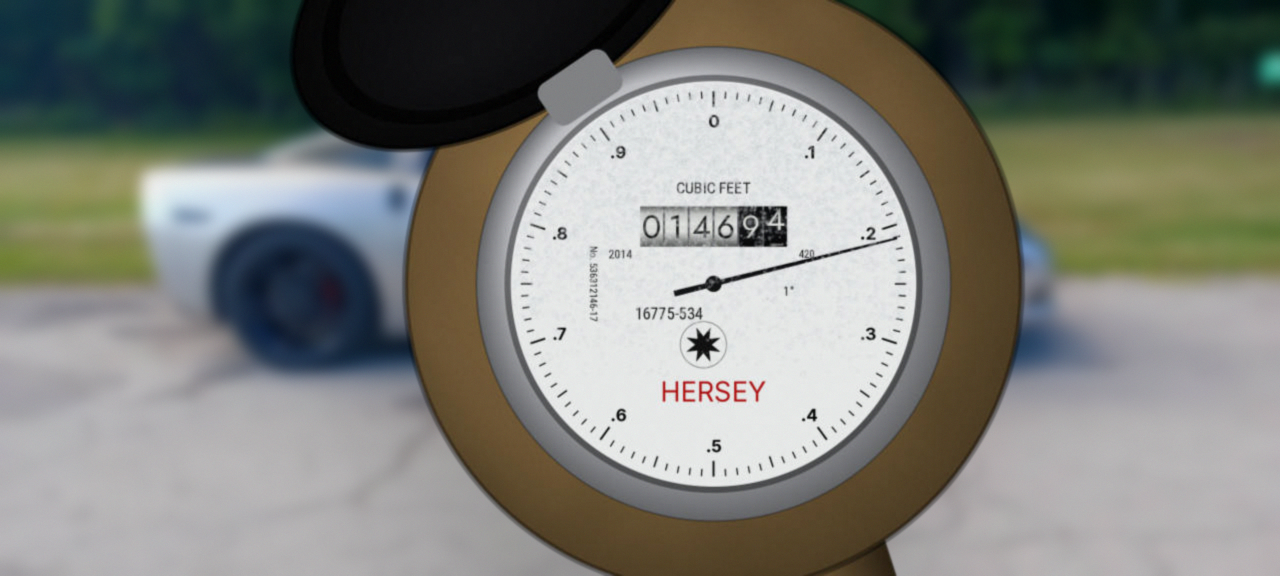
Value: {"value": 14694.21, "unit": "ft³"}
